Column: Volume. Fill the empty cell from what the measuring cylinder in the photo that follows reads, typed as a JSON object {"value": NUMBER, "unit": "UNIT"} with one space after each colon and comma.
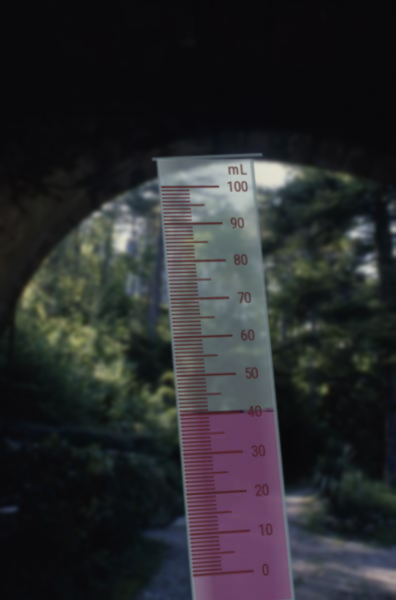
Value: {"value": 40, "unit": "mL"}
